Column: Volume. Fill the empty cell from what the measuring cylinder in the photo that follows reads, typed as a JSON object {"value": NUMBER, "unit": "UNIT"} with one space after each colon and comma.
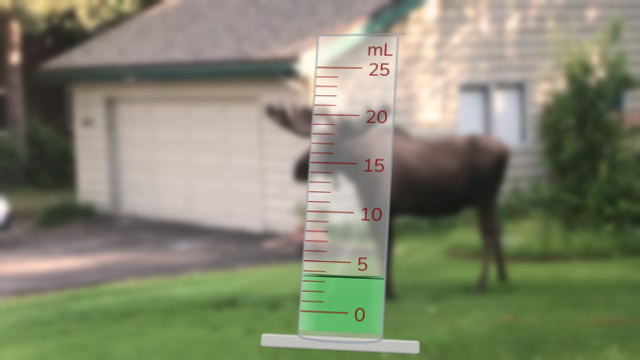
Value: {"value": 3.5, "unit": "mL"}
